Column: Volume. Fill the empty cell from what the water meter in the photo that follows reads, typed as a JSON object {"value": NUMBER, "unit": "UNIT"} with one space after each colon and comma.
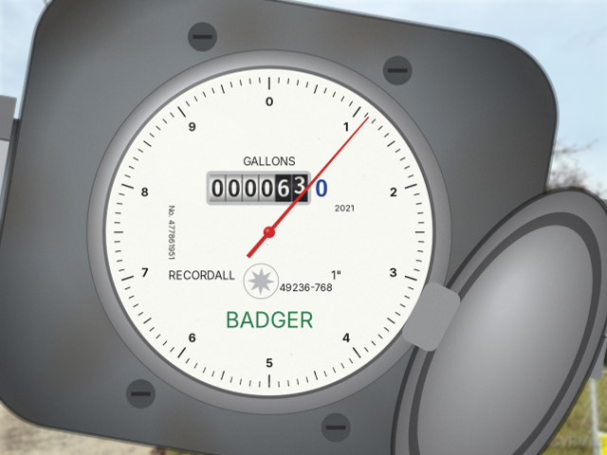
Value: {"value": 631.1, "unit": "gal"}
